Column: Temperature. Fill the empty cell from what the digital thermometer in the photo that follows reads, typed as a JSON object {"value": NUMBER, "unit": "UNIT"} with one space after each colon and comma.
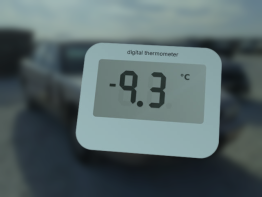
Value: {"value": -9.3, "unit": "°C"}
